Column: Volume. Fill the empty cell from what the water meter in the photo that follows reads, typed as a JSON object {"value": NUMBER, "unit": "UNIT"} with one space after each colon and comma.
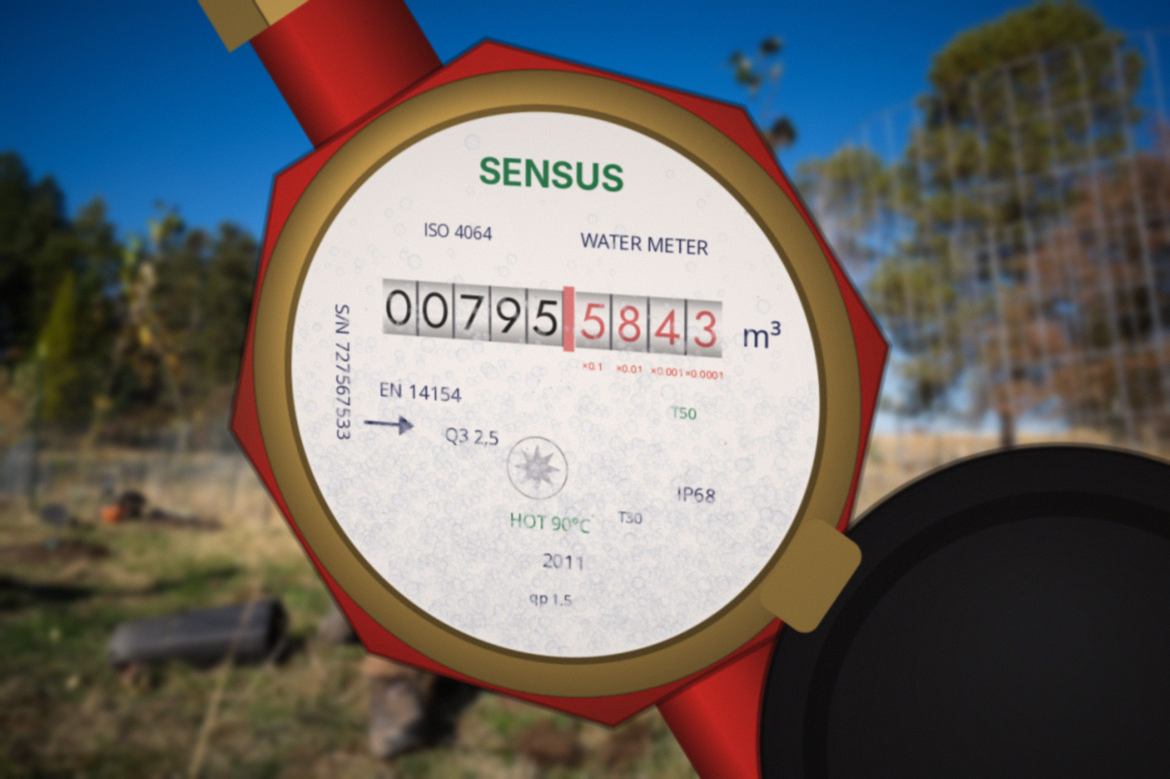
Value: {"value": 795.5843, "unit": "m³"}
